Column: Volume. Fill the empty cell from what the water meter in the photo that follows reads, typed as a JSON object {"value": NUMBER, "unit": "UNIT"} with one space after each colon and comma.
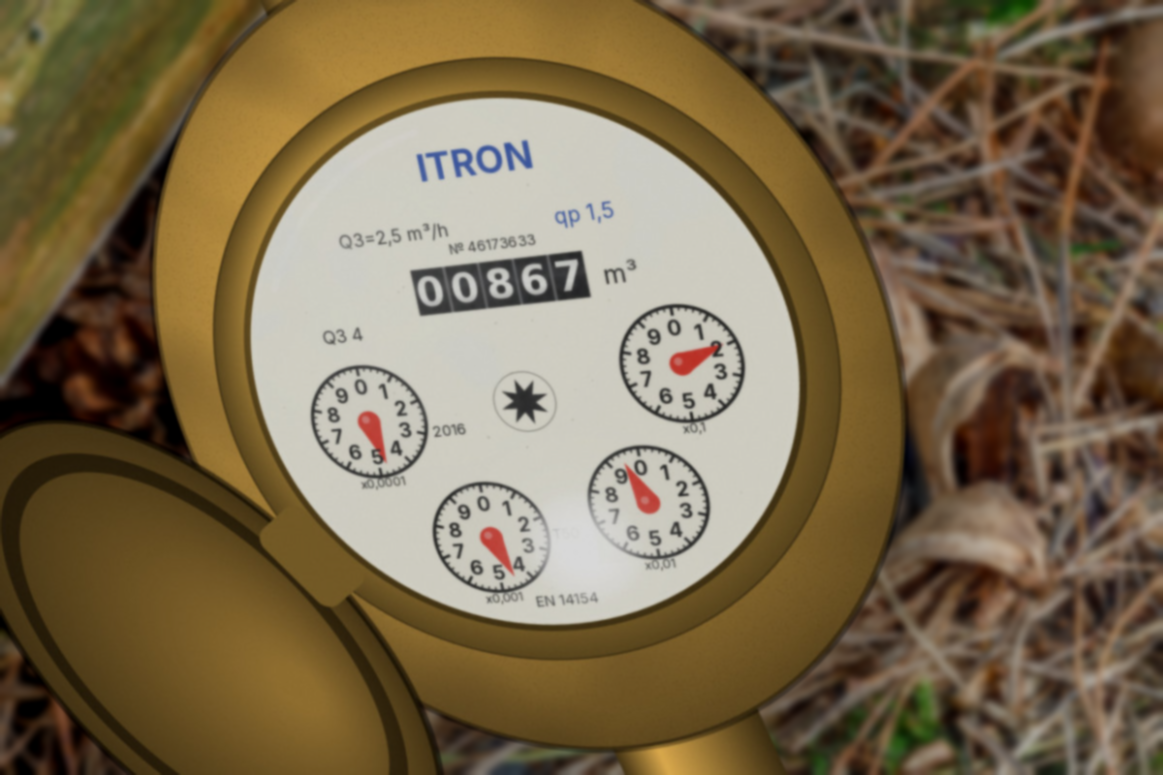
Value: {"value": 867.1944, "unit": "m³"}
